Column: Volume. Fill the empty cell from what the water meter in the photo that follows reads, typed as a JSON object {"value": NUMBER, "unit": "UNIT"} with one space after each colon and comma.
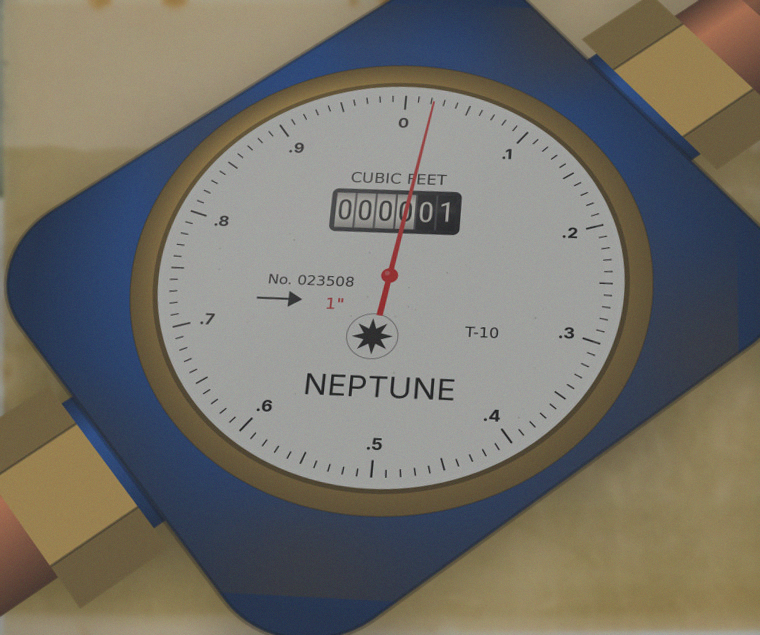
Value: {"value": 1.02, "unit": "ft³"}
